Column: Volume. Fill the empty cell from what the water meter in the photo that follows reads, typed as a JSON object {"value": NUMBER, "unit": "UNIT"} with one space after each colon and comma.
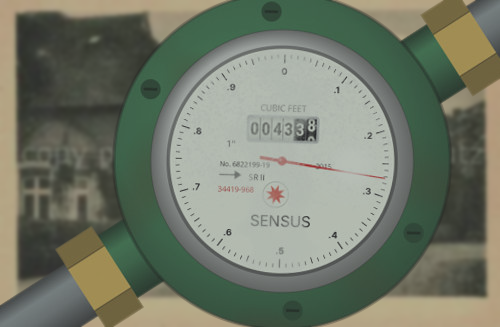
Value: {"value": 4338.27, "unit": "ft³"}
